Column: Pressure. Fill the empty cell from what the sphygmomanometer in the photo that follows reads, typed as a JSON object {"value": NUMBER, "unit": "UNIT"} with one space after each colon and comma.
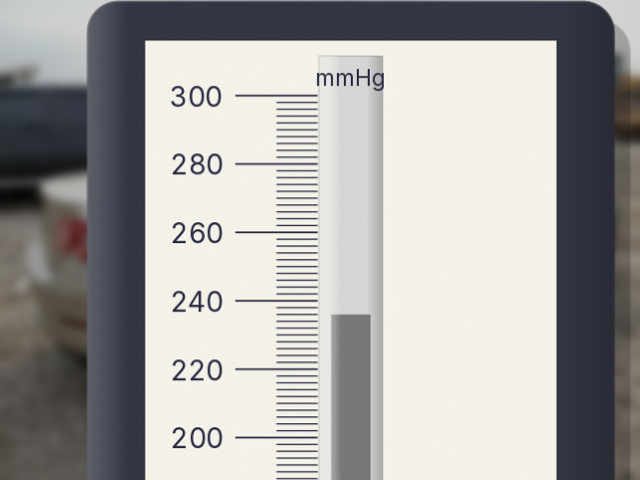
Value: {"value": 236, "unit": "mmHg"}
